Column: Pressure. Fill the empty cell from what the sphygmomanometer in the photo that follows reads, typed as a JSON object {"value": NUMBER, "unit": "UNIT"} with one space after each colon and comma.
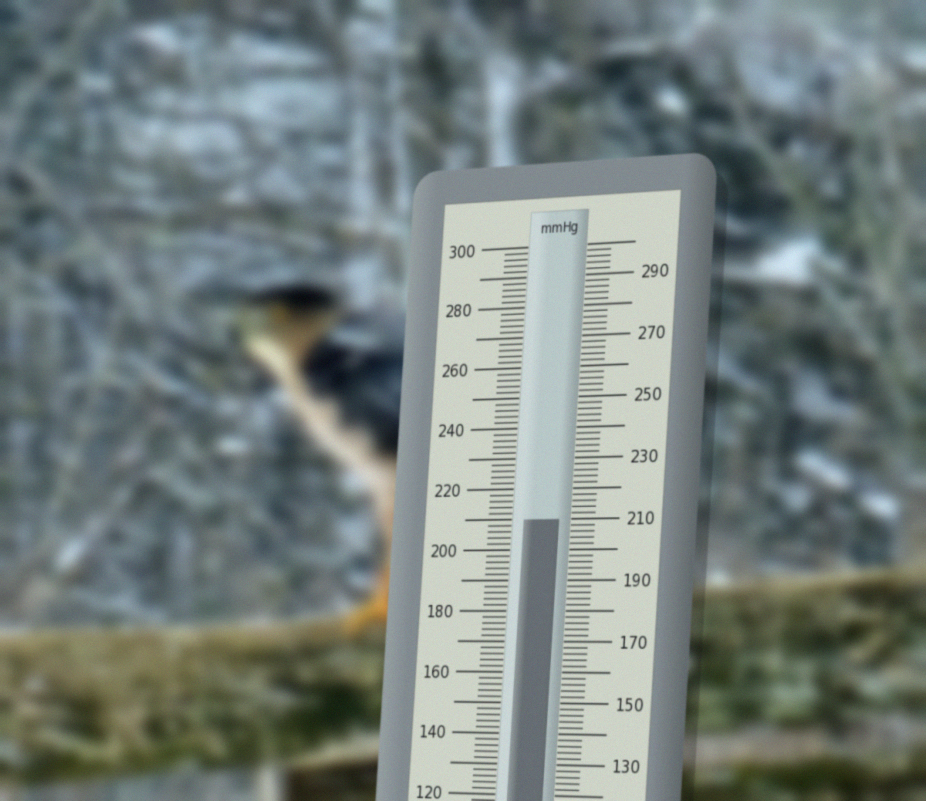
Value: {"value": 210, "unit": "mmHg"}
